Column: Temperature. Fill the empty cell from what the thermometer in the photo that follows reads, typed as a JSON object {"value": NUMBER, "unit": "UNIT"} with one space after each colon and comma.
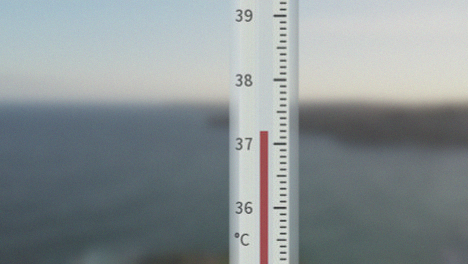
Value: {"value": 37.2, "unit": "°C"}
